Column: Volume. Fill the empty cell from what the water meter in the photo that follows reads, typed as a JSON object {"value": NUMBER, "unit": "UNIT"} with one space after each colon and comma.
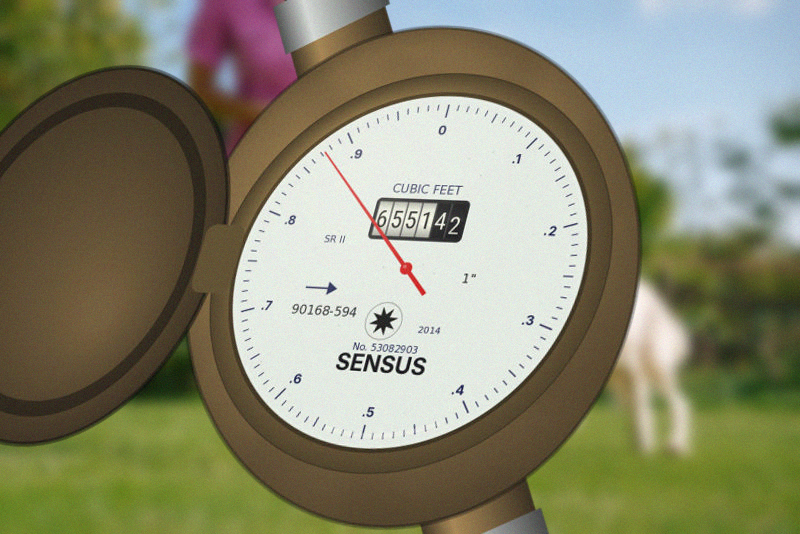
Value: {"value": 655141.87, "unit": "ft³"}
